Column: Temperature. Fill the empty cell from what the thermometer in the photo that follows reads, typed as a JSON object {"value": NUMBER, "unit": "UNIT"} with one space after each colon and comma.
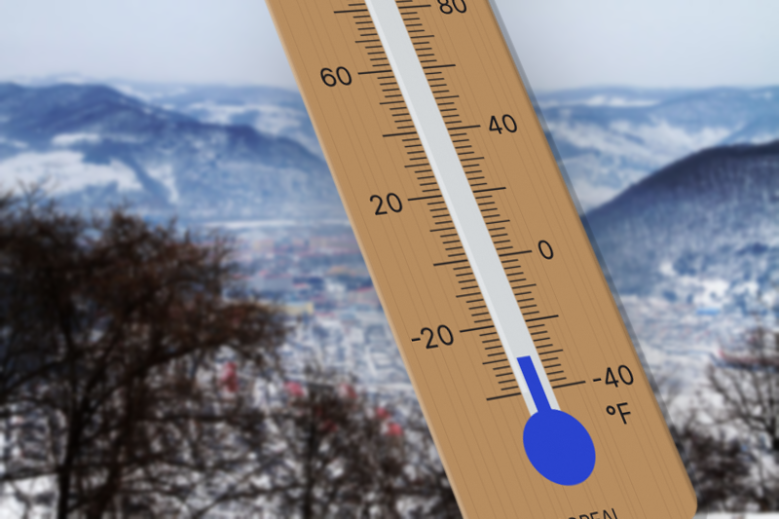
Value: {"value": -30, "unit": "°F"}
